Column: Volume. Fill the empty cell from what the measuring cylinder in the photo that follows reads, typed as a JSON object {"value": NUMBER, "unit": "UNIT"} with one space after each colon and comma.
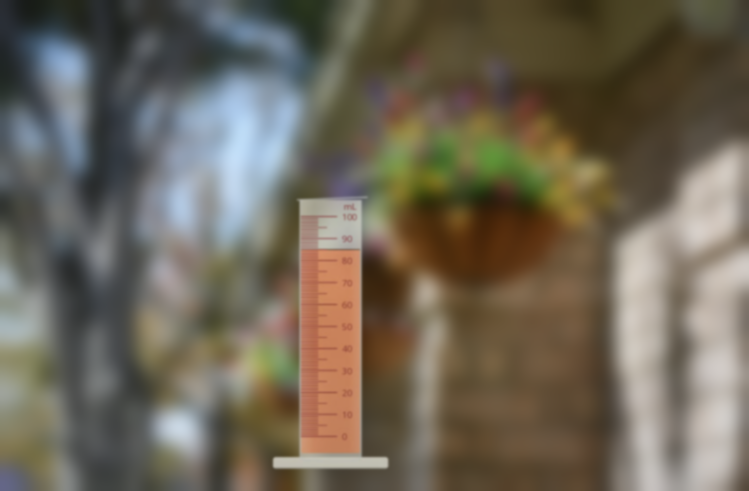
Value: {"value": 85, "unit": "mL"}
